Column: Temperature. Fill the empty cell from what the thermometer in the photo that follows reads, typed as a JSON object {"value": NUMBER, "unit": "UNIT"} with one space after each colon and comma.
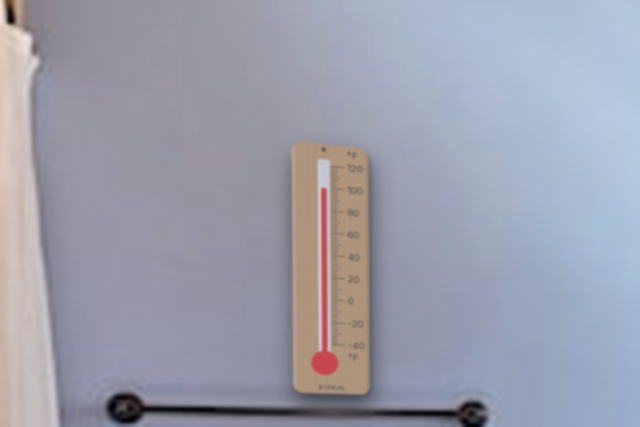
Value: {"value": 100, "unit": "°F"}
